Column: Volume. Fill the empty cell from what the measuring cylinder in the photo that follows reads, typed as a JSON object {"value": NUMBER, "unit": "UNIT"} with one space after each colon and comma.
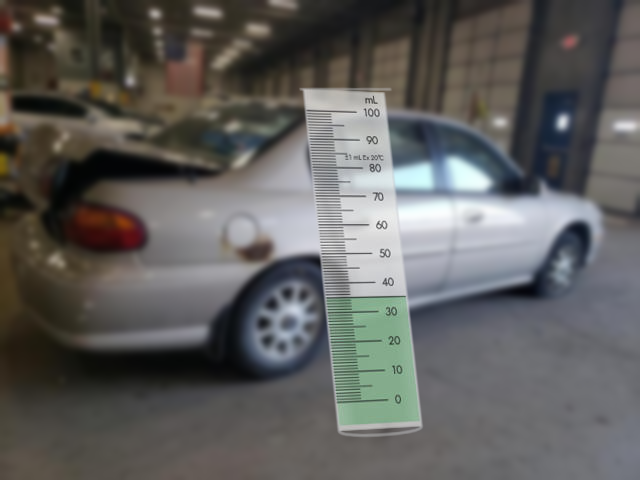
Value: {"value": 35, "unit": "mL"}
